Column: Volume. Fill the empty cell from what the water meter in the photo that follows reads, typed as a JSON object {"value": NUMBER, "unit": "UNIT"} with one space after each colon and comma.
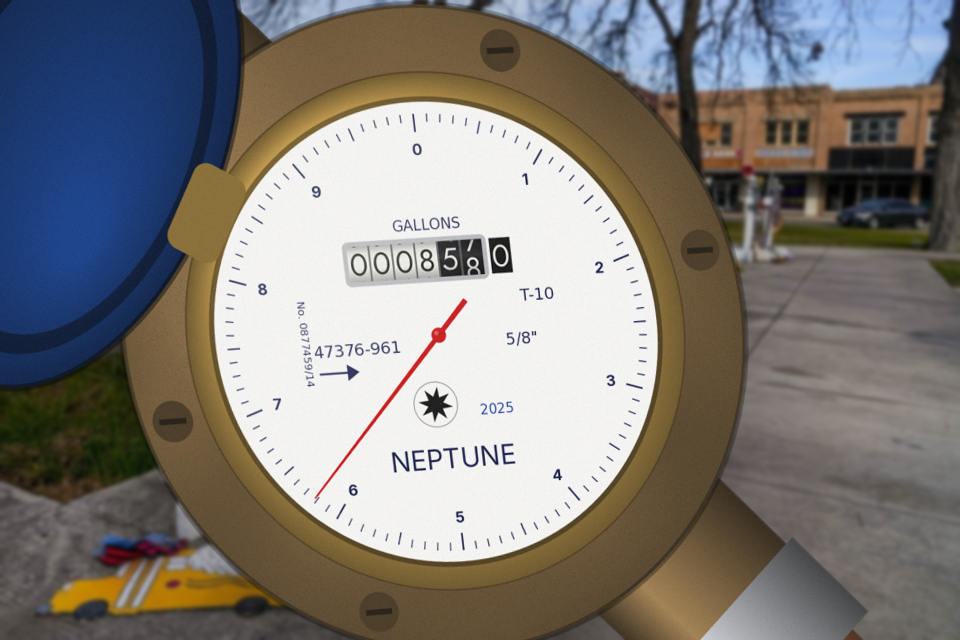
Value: {"value": 8576.2, "unit": "gal"}
